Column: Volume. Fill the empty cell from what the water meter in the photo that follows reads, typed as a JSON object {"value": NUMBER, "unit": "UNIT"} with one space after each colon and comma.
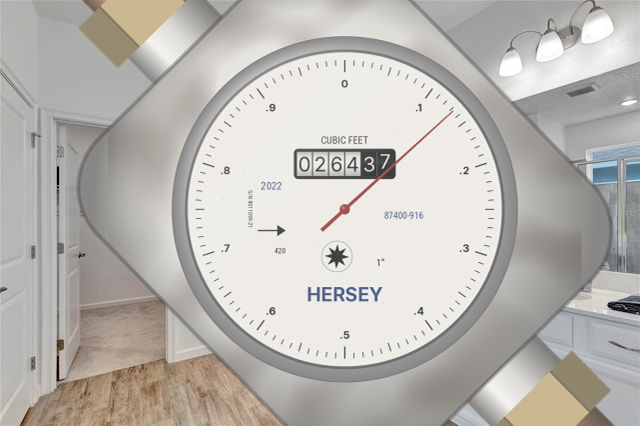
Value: {"value": 26437.13, "unit": "ft³"}
